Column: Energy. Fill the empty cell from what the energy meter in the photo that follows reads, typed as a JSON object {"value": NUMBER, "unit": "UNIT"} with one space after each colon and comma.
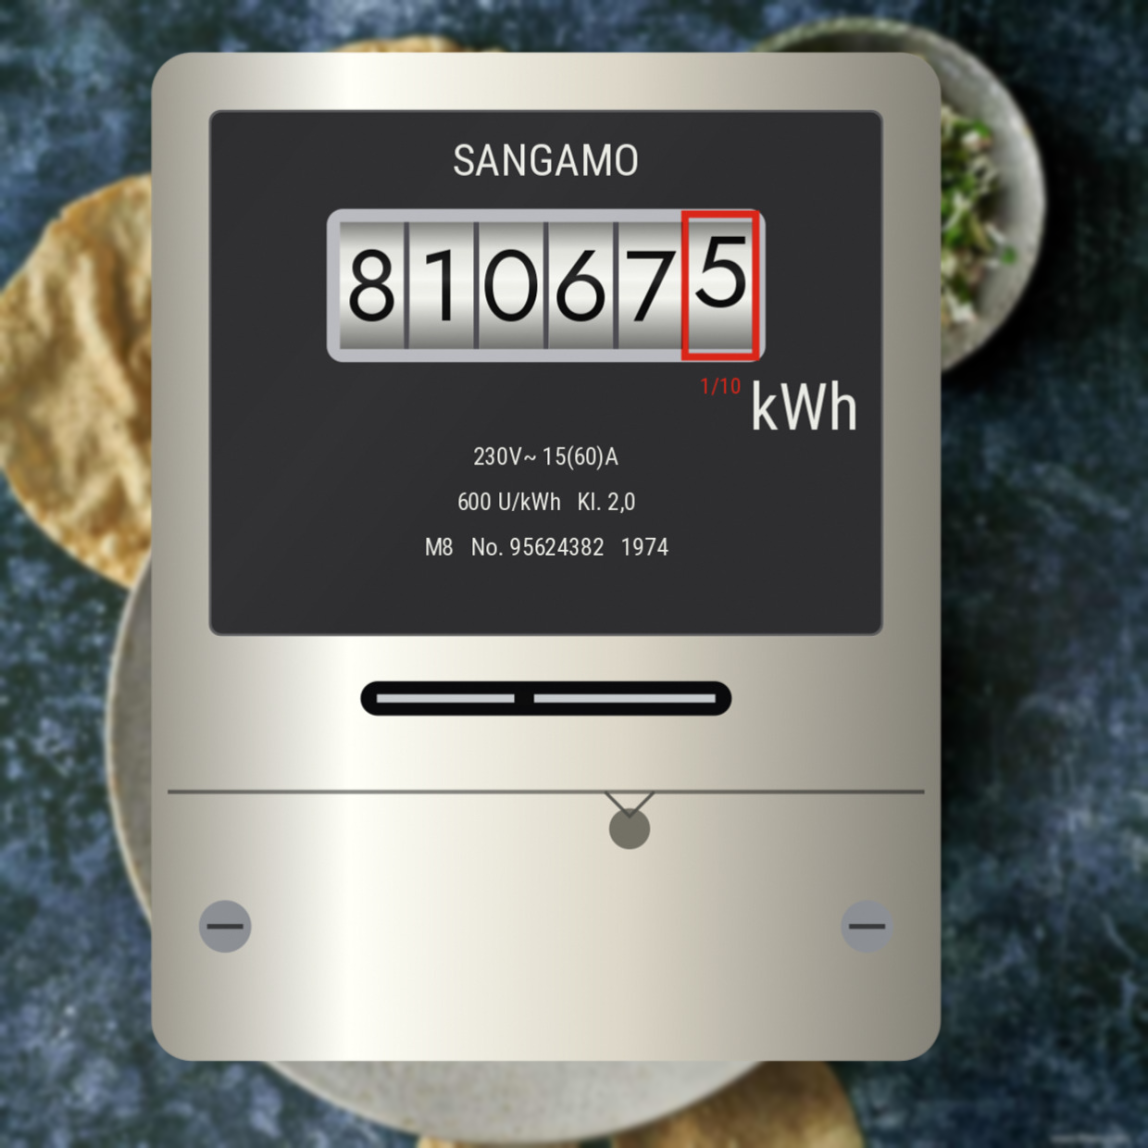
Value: {"value": 81067.5, "unit": "kWh"}
